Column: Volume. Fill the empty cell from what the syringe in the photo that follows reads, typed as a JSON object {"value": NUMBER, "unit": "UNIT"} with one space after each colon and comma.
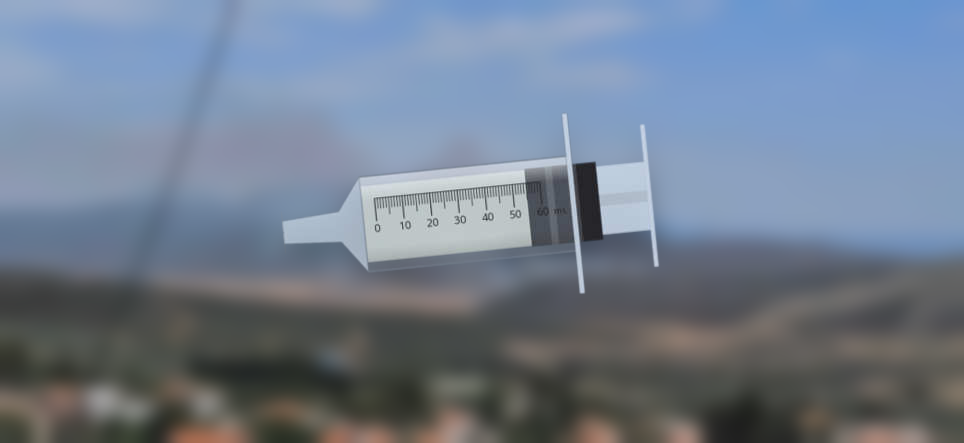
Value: {"value": 55, "unit": "mL"}
